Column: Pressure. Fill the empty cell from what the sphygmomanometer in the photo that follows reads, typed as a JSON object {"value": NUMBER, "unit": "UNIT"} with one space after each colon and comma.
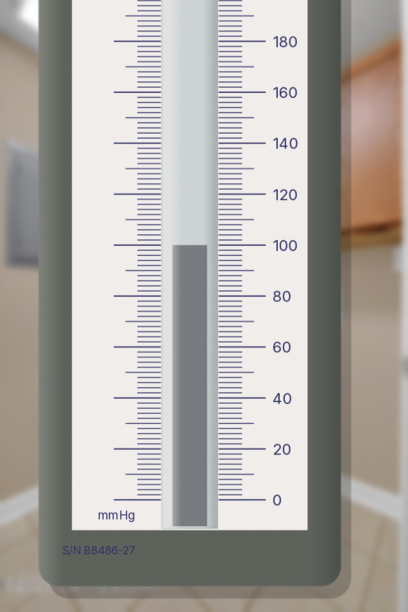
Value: {"value": 100, "unit": "mmHg"}
